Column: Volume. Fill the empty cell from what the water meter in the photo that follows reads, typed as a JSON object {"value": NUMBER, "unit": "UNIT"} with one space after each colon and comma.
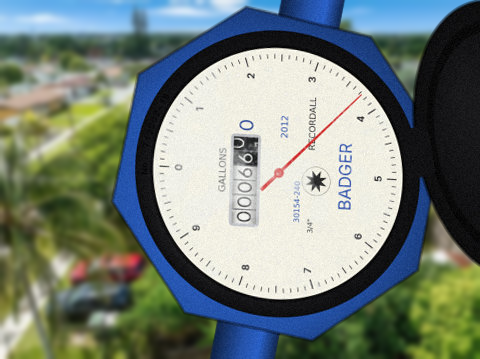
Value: {"value": 6603.7, "unit": "gal"}
